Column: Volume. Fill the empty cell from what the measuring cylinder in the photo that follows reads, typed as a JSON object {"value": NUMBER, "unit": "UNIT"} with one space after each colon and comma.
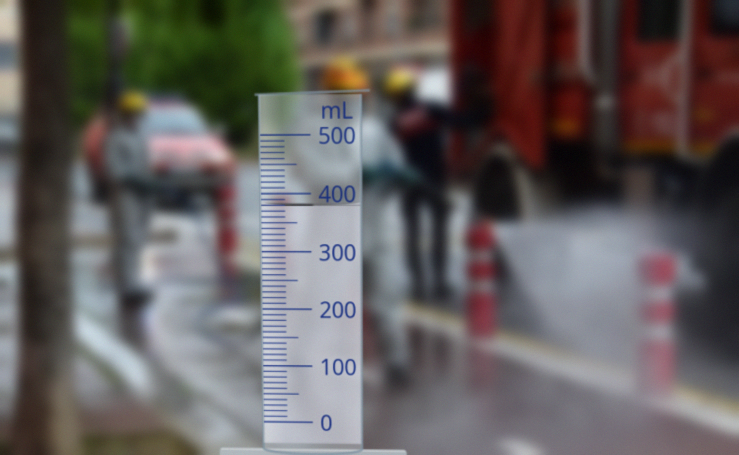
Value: {"value": 380, "unit": "mL"}
